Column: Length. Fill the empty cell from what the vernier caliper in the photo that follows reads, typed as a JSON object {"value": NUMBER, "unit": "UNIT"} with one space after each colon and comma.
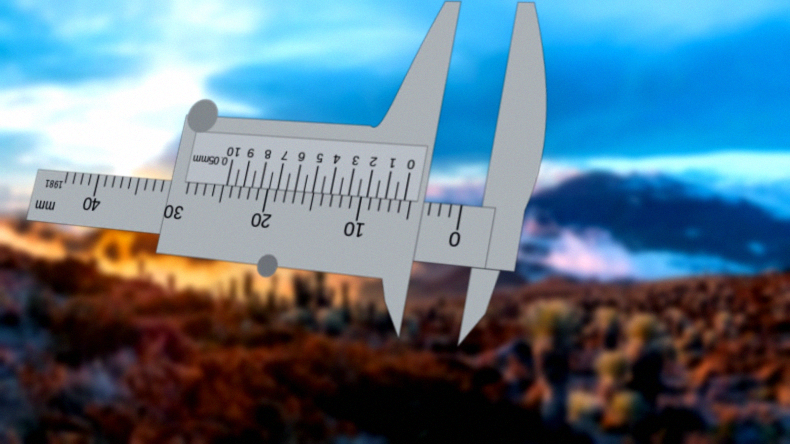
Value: {"value": 5.6, "unit": "mm"}
